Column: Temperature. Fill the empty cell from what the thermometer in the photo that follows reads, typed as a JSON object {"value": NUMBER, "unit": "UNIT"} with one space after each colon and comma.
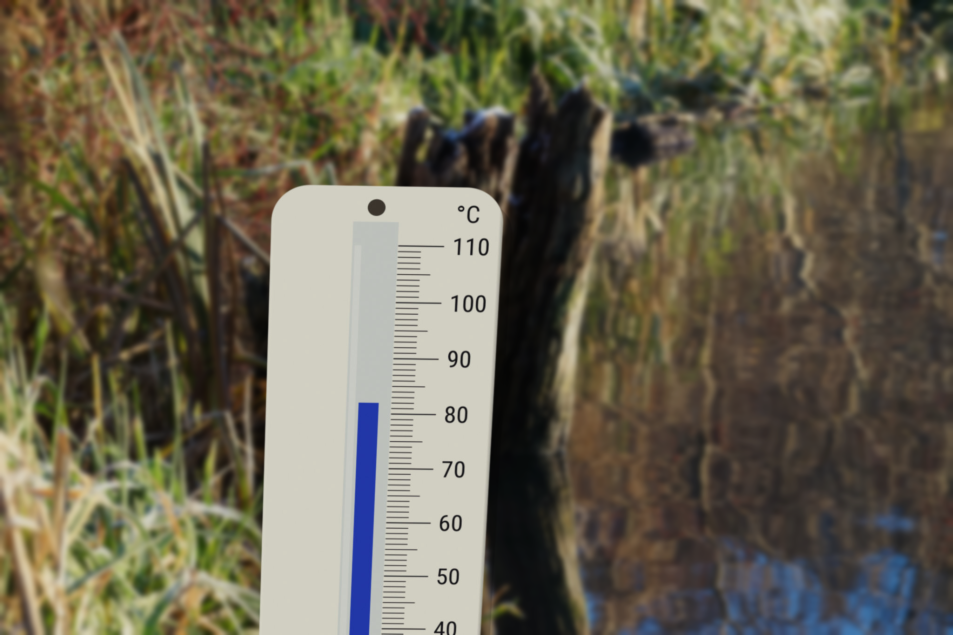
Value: {"value": 82, "unit": "°C"}
